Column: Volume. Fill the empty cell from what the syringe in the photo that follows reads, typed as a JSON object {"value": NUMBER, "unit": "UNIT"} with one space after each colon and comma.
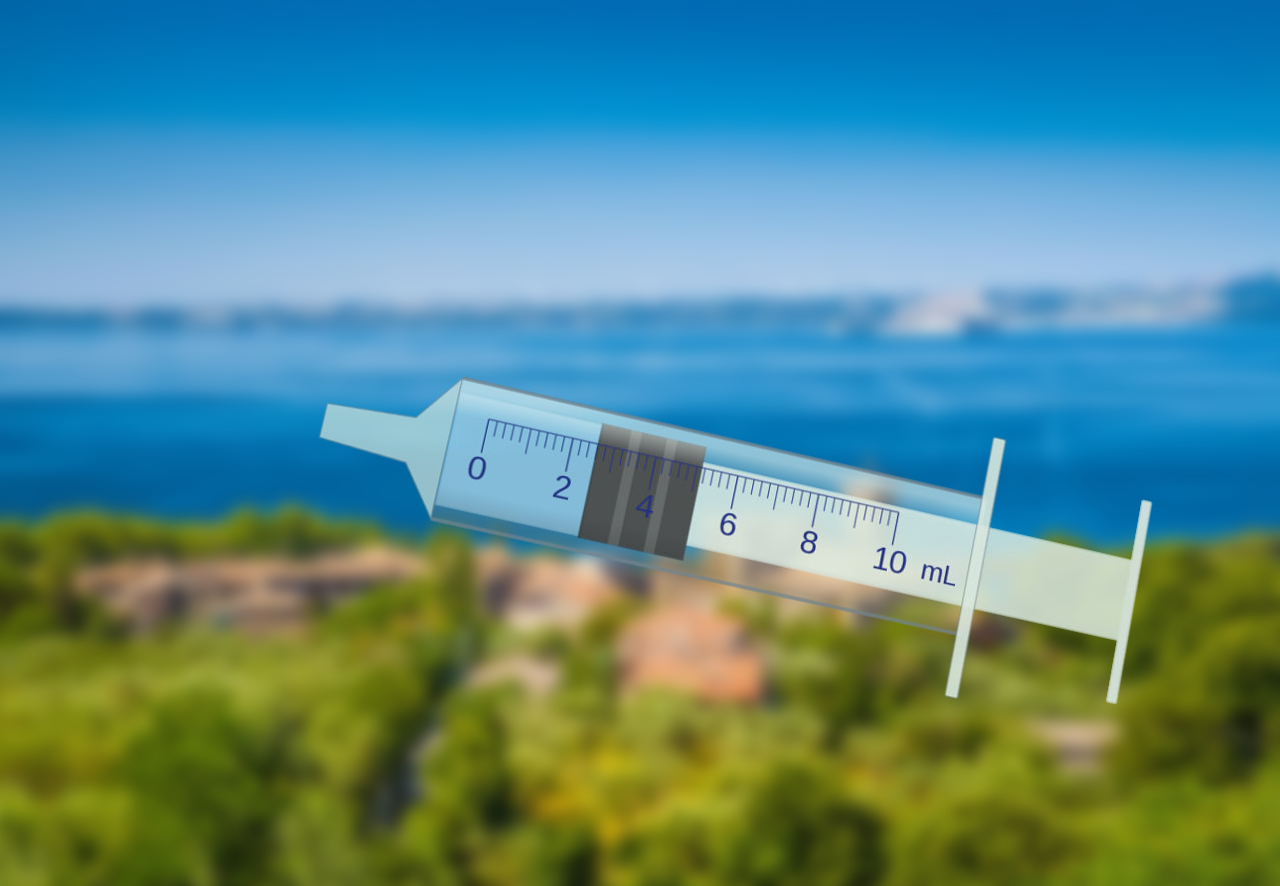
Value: {"value": 2.6, "unit": "mL"}
